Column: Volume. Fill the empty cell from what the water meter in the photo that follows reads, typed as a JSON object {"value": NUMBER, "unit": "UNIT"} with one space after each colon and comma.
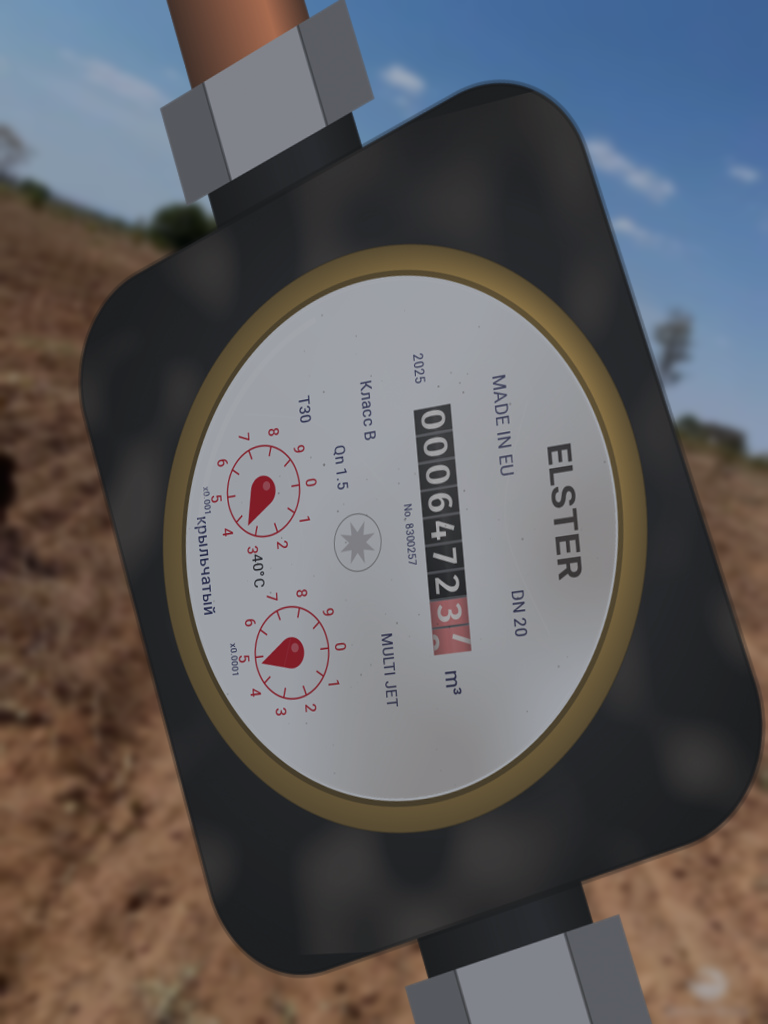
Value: {"value": 6472.3734, "unit": "m³"}
